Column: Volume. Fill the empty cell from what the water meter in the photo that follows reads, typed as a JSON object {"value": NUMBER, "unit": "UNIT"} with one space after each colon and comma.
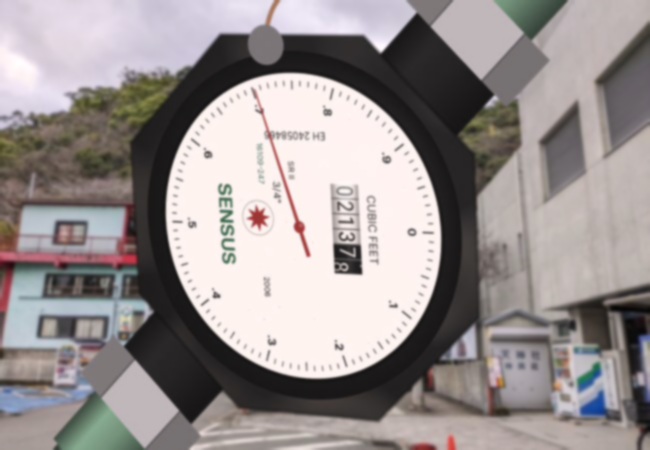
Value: {"value": 21377.70, "unit": "ft³"}
